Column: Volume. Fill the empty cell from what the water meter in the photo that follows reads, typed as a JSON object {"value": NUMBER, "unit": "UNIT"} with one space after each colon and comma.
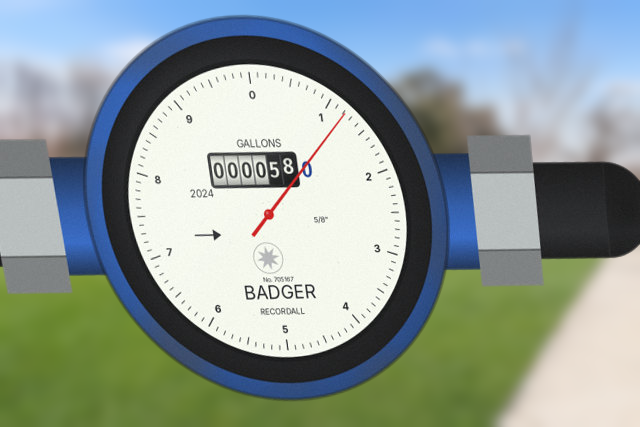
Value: {"value": 581.2, "unit": "gal"}
